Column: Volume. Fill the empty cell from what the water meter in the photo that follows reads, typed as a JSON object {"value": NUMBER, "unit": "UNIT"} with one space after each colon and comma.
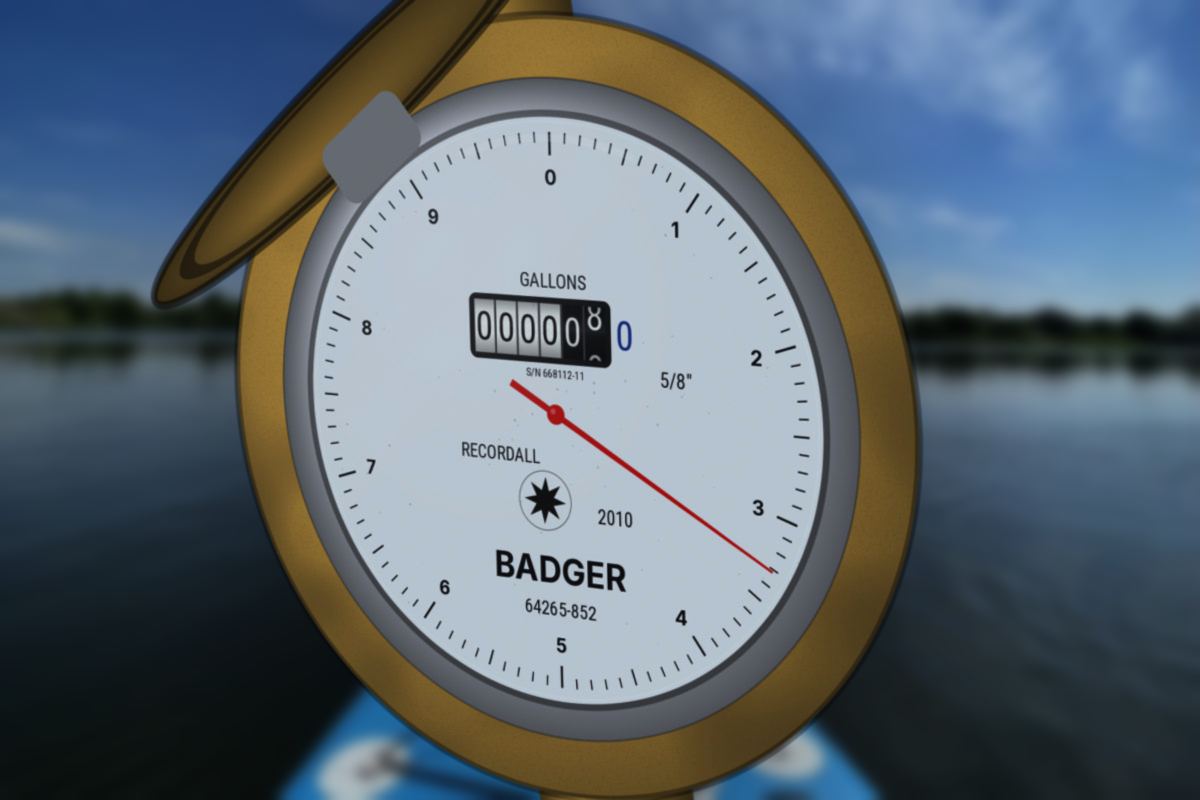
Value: {"value": 83.3, "unit": "gal"}
